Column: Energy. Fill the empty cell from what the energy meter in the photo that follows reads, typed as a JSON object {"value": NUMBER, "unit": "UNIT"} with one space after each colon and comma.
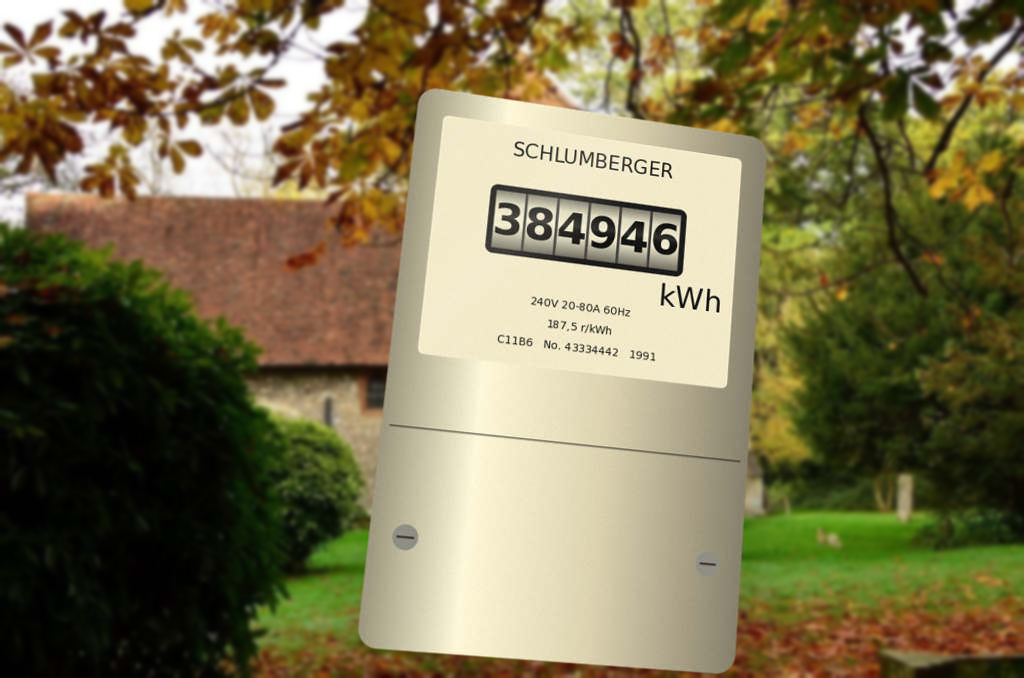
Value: {"value": 384946, "unit": "kWh"}
